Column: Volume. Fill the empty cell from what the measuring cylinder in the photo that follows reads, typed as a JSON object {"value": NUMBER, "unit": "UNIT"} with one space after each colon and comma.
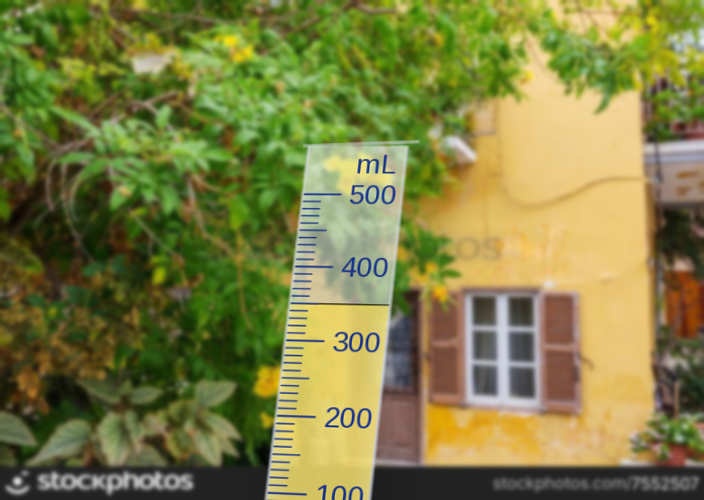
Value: {"value": 350, "unit": "mL"}
